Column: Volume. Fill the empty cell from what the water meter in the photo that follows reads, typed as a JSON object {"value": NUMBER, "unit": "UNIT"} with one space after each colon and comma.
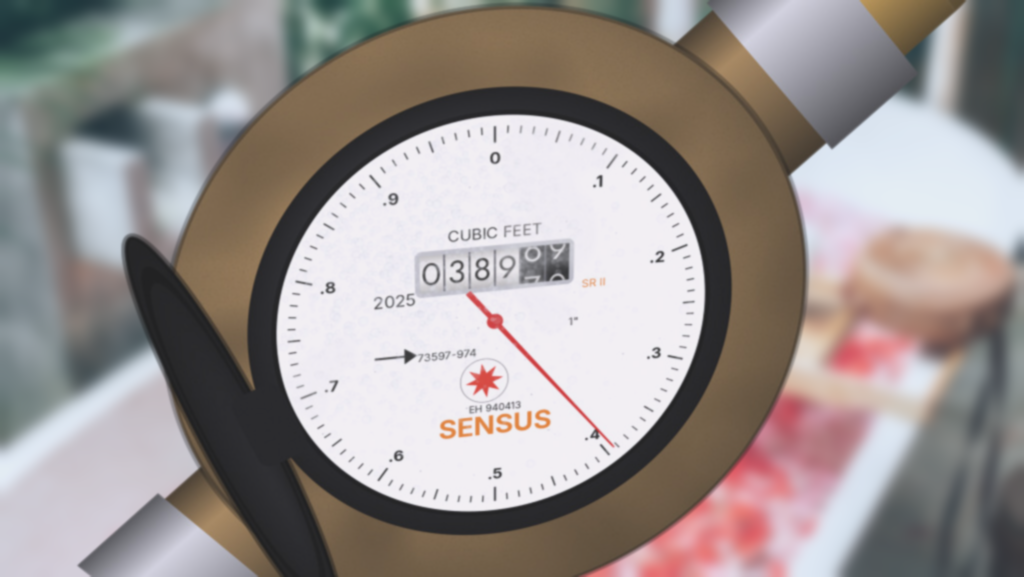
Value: {"value": 38969.39, "unit": "ft³"}
